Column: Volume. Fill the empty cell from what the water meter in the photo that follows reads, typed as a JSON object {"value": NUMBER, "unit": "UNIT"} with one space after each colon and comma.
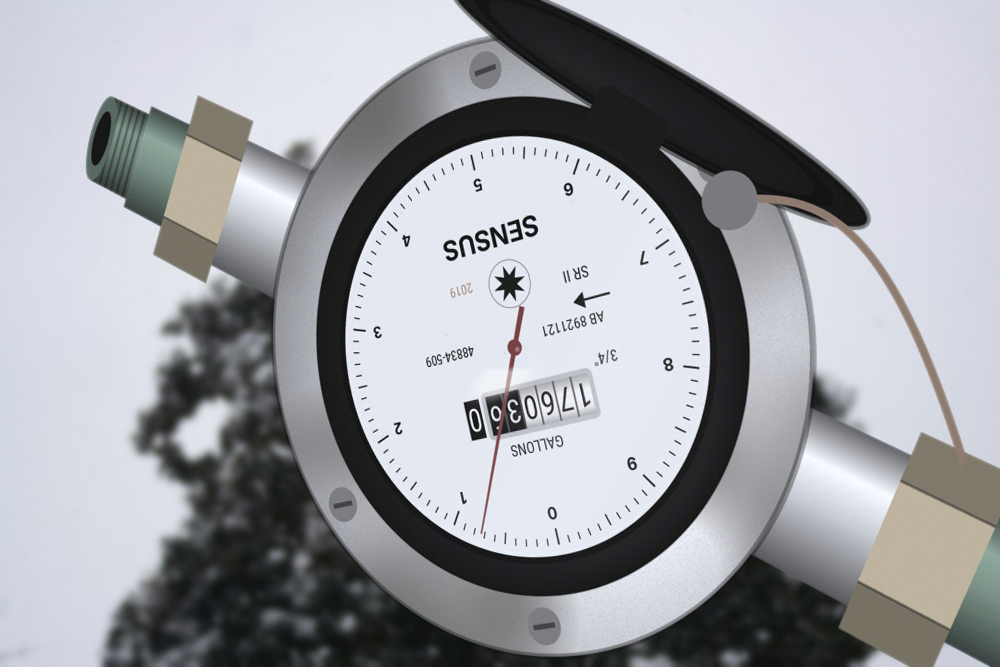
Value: {"value": 1760360.7, "unit": "gal"}
